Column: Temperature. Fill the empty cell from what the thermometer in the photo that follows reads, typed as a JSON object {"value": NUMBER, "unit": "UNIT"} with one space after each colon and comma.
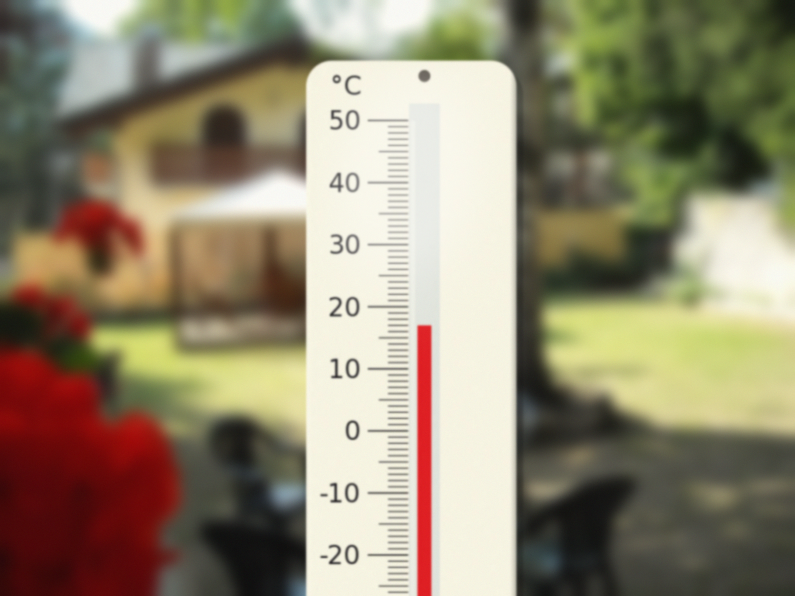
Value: {"value": 17, "unit": "°C"}
